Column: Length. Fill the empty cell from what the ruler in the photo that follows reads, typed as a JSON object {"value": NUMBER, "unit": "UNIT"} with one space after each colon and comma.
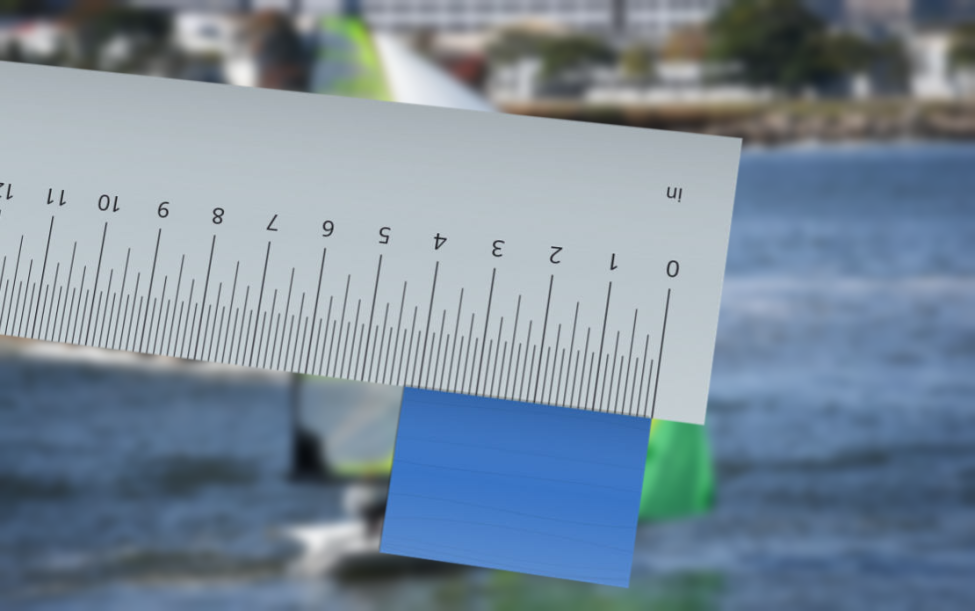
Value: {"value": 4.25, "unit": "in"}
